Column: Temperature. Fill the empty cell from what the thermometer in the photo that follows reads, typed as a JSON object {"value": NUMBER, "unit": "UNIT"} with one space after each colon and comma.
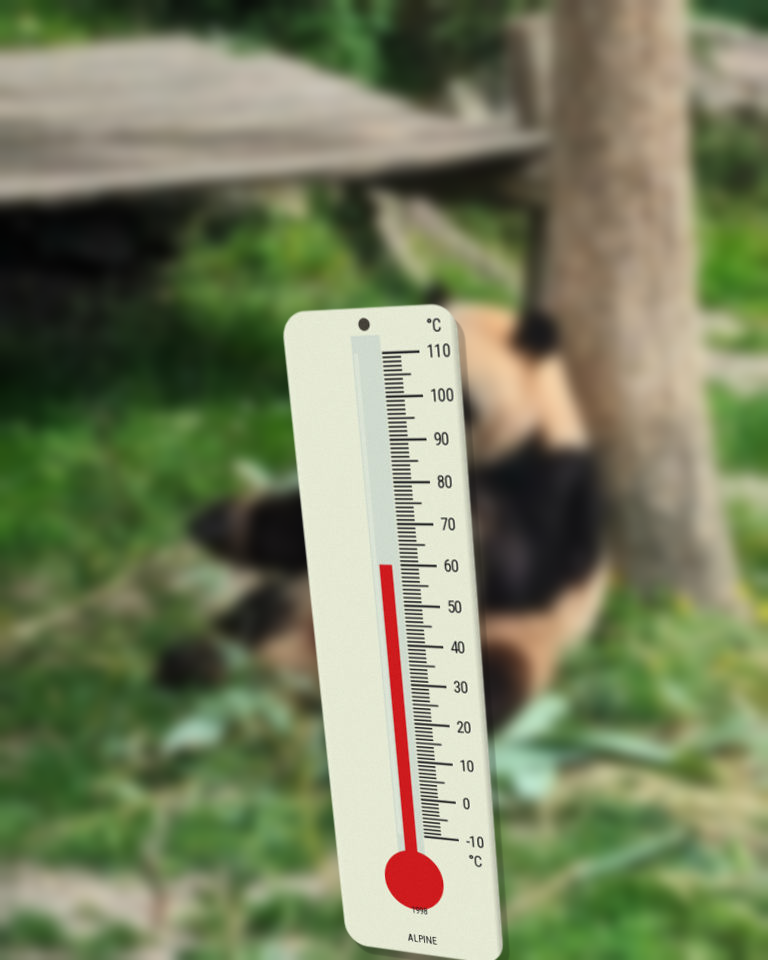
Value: {"value": 60, "unit": "°C"}
